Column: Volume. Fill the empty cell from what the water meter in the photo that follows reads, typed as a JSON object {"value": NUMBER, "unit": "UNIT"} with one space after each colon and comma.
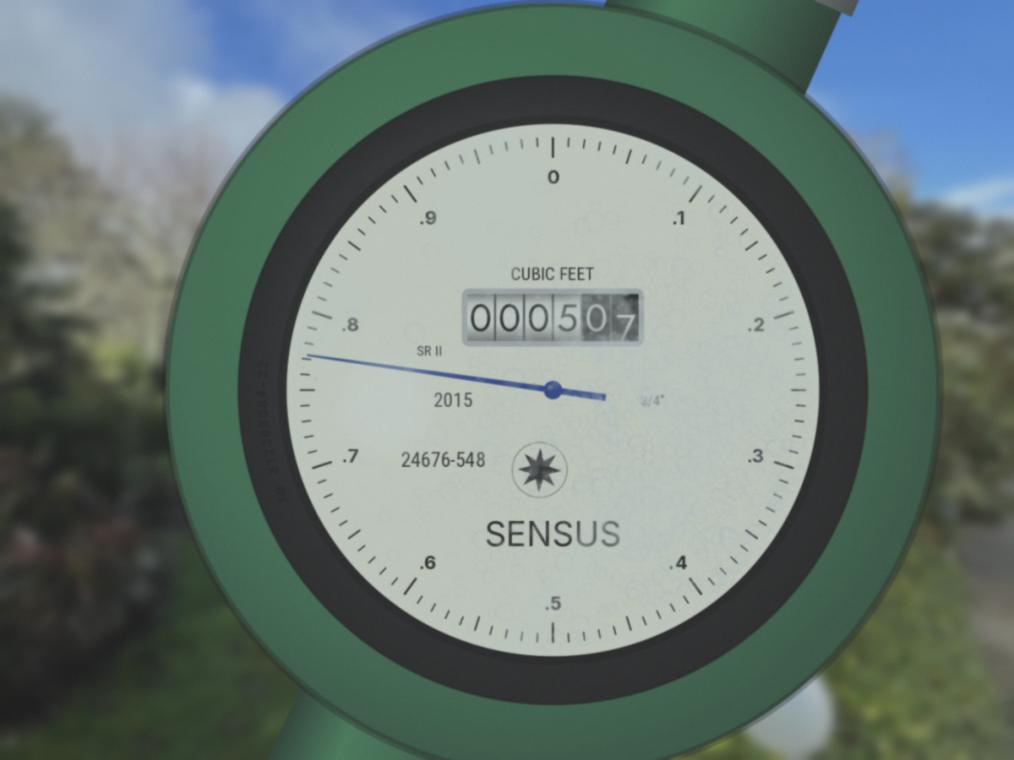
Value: {"value": 506.77, "unit": "ft³"}
